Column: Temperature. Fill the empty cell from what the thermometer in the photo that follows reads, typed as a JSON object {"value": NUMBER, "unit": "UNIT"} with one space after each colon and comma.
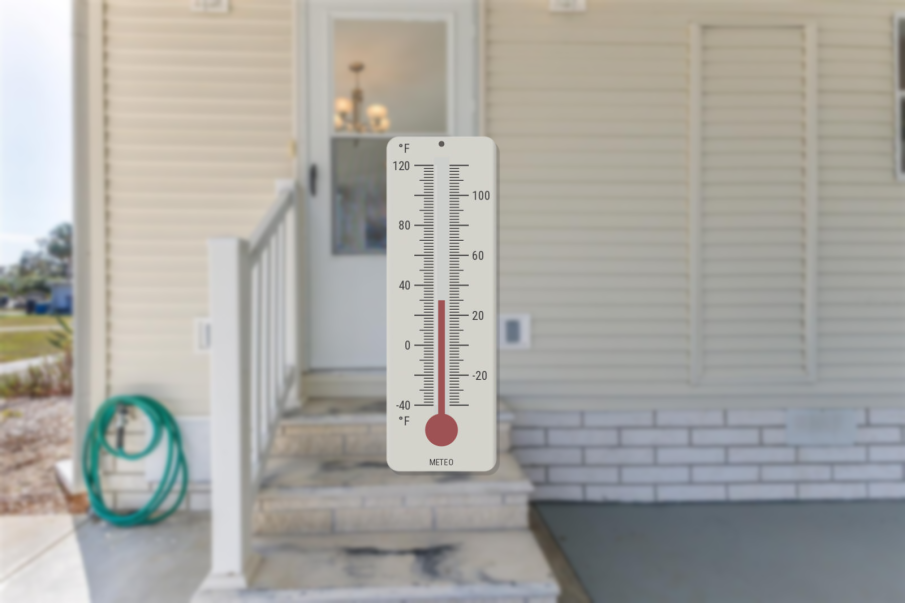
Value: {"value": 30, "unit": "°F"}
